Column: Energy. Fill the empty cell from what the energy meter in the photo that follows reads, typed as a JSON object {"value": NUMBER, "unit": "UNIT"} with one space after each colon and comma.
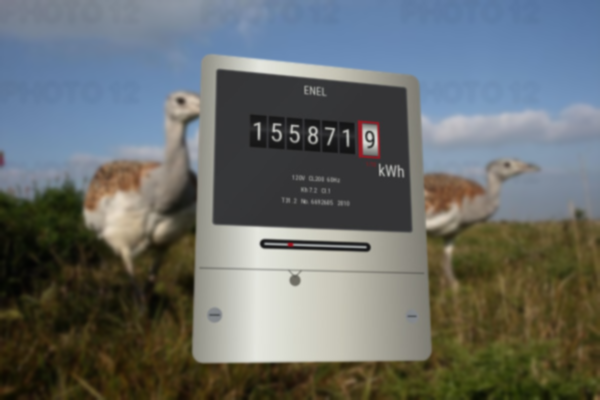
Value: {"value": 155871.9, "unit": "kWh"}
